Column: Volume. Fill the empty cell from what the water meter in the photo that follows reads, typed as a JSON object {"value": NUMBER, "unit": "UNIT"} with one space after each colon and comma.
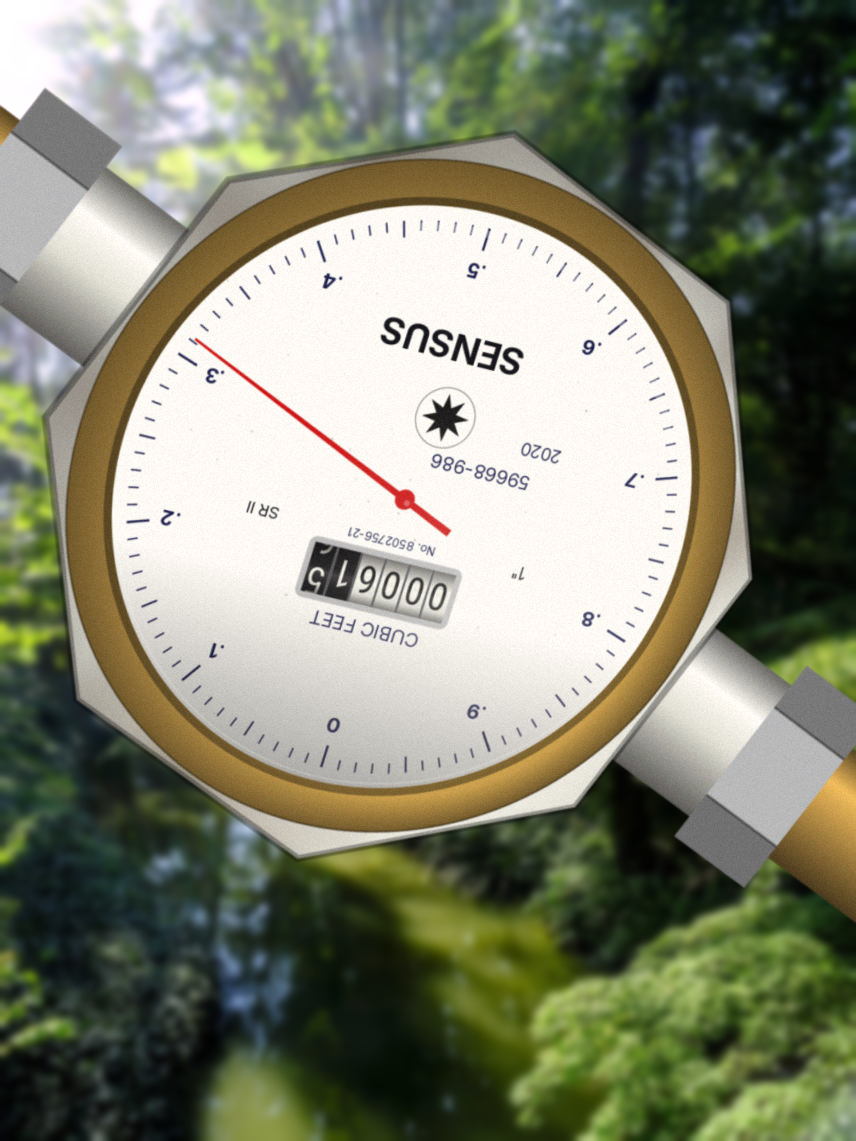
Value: {"value": 615.31, "unit": "ft³"}
